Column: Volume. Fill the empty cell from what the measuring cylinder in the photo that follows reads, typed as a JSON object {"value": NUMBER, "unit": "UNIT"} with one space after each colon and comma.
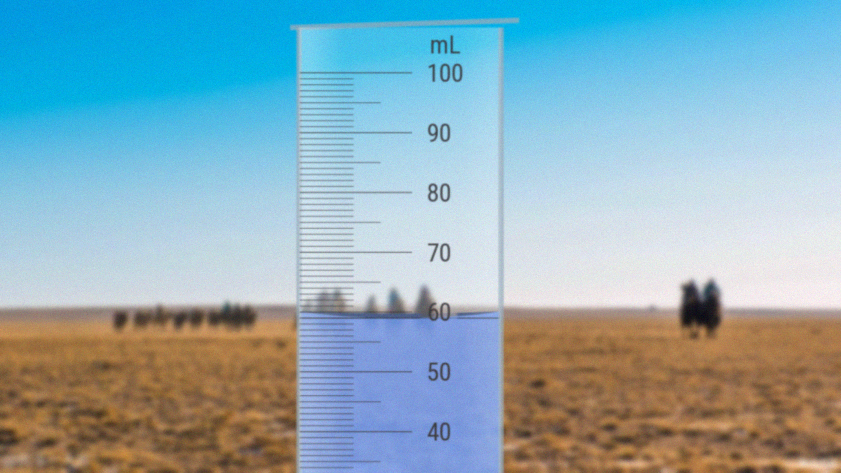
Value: {"value": 59, "unit": "mL"}
